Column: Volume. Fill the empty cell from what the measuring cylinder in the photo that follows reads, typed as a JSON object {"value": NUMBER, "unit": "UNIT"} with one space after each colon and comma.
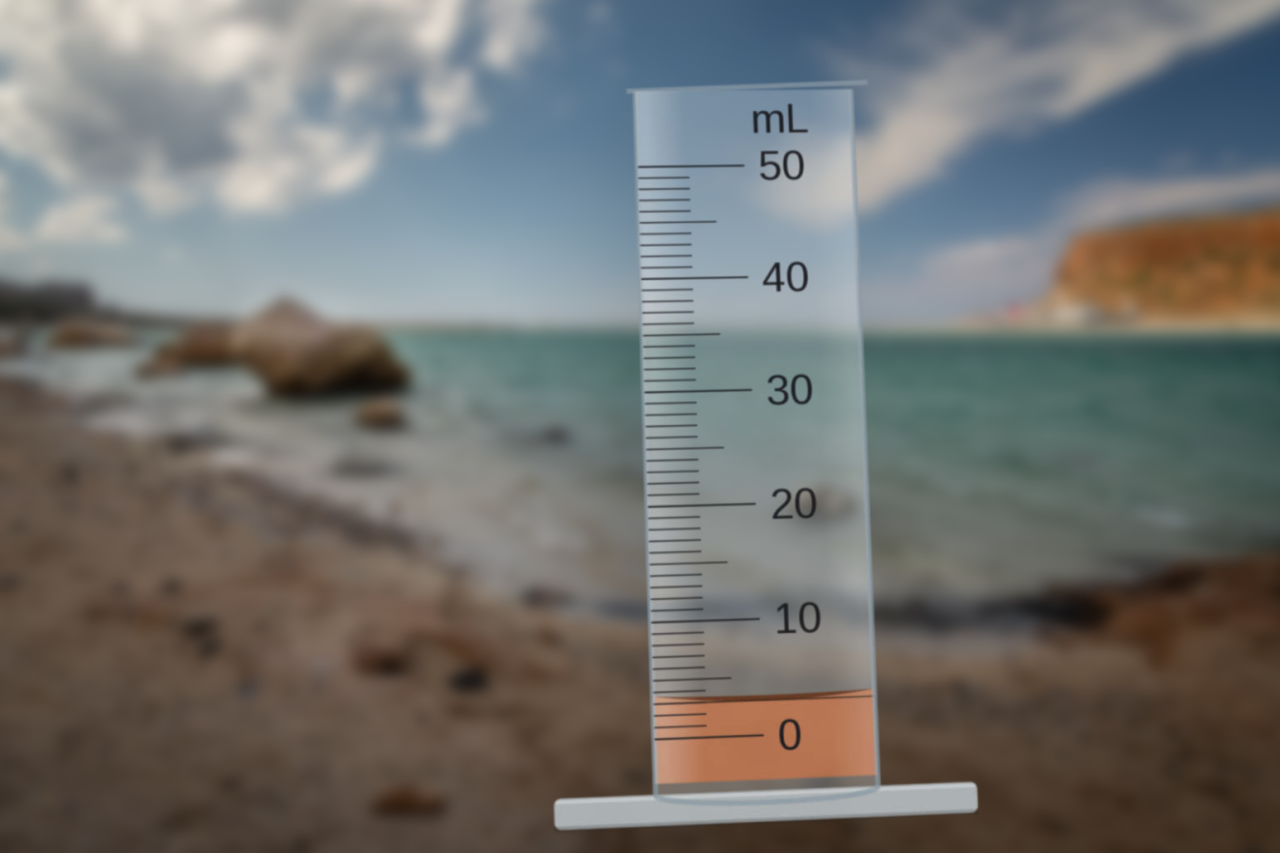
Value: {"value": 3, "unit": "mL"}
